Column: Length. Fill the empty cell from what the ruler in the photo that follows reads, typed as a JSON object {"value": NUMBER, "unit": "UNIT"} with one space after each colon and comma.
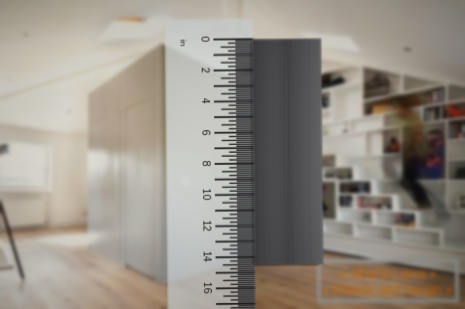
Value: {"value": 14.5, "unit": "in"}
